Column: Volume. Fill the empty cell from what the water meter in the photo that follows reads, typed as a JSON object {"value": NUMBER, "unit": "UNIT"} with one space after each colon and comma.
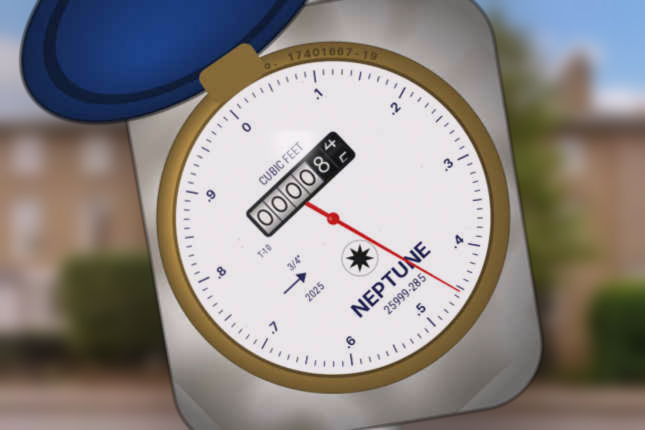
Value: {"value": 84.45, "unit": "ft³"}
